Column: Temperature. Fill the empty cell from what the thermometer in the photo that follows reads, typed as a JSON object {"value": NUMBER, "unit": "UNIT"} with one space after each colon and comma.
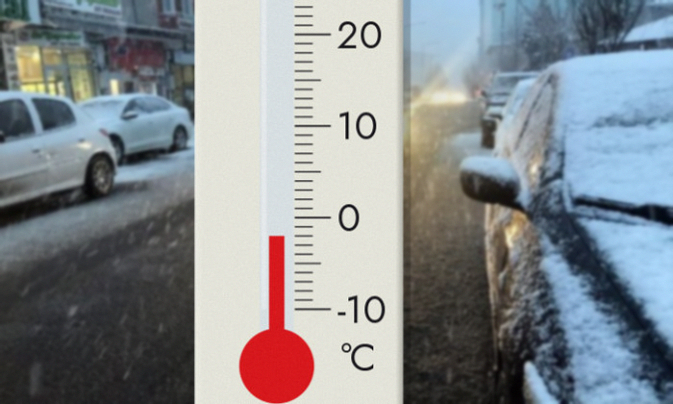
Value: {"value": -2, "unit": "°C"}
